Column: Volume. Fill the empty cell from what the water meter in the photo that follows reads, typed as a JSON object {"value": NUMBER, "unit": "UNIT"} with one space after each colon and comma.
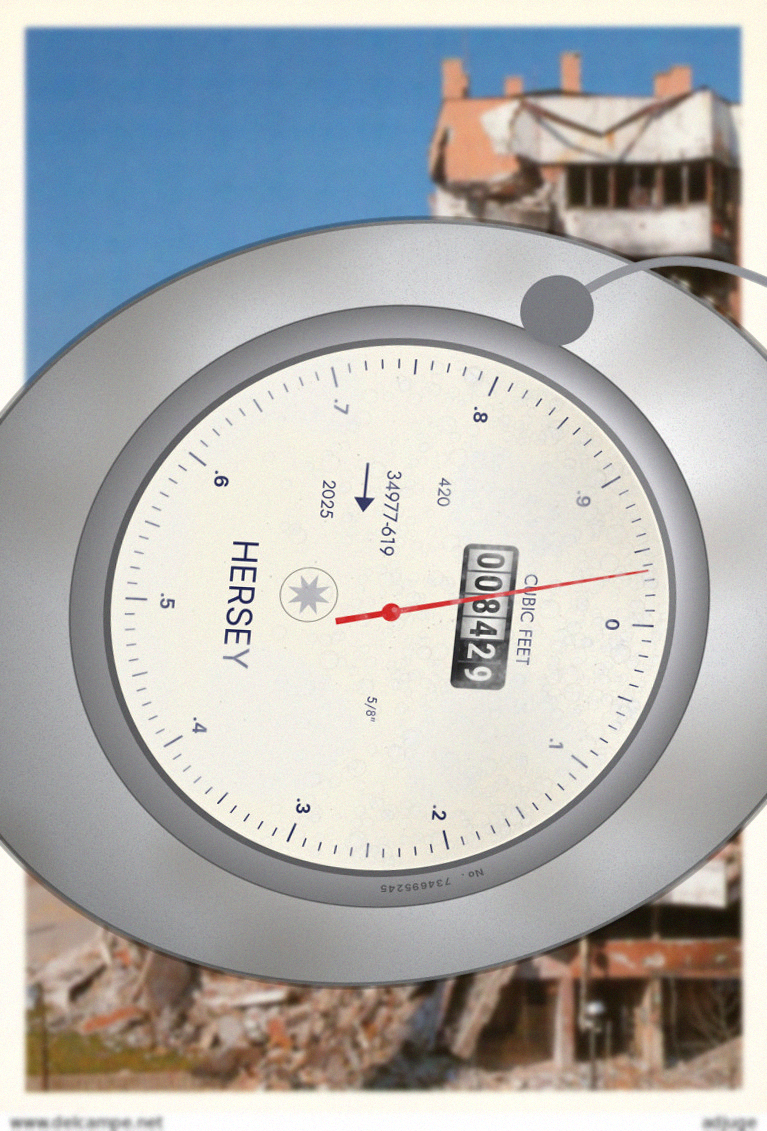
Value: {"value": 8428.96, "unit": "ft³"}
